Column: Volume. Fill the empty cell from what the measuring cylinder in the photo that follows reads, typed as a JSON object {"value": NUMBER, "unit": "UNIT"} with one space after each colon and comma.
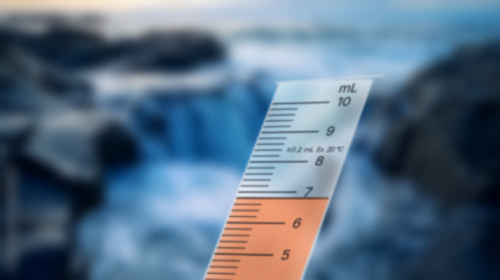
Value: {"value": 6.8, "unit": "mL"}
